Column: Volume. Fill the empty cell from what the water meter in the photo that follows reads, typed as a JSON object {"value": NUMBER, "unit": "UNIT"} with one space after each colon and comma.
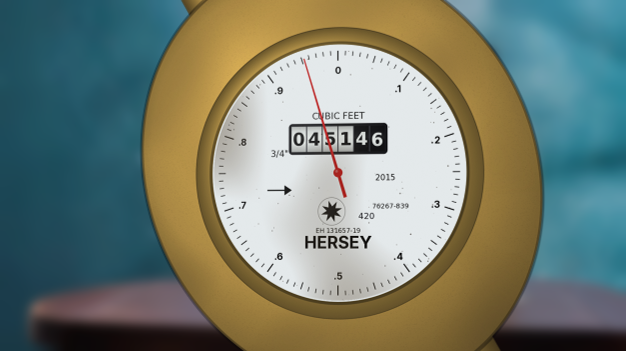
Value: {"value": 45145.95, "unit": "ft³"}
